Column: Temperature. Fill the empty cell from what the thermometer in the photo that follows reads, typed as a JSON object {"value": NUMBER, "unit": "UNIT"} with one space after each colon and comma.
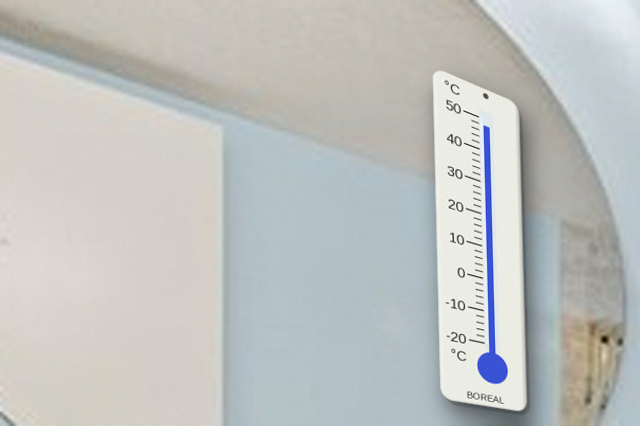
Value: {"value": 48, "unit": "°C"}
